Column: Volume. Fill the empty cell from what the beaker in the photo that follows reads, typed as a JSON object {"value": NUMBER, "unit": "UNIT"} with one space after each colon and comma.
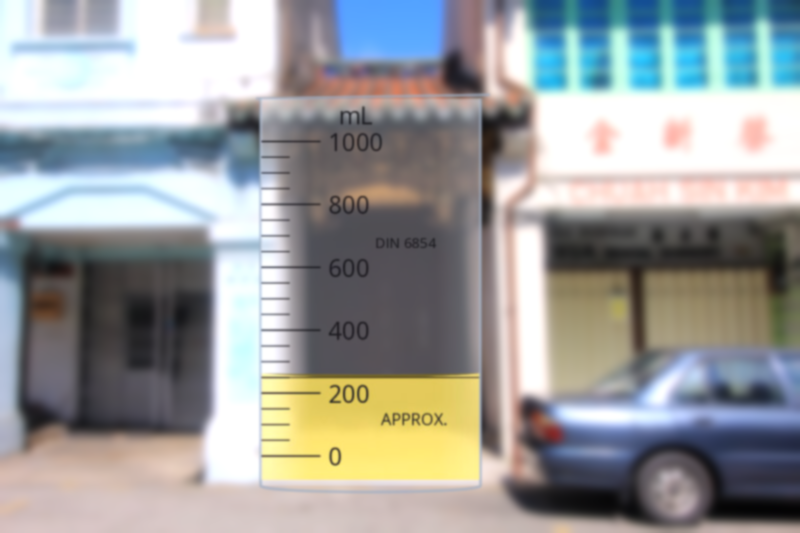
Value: {"value": 250, "unit": "mL"}
